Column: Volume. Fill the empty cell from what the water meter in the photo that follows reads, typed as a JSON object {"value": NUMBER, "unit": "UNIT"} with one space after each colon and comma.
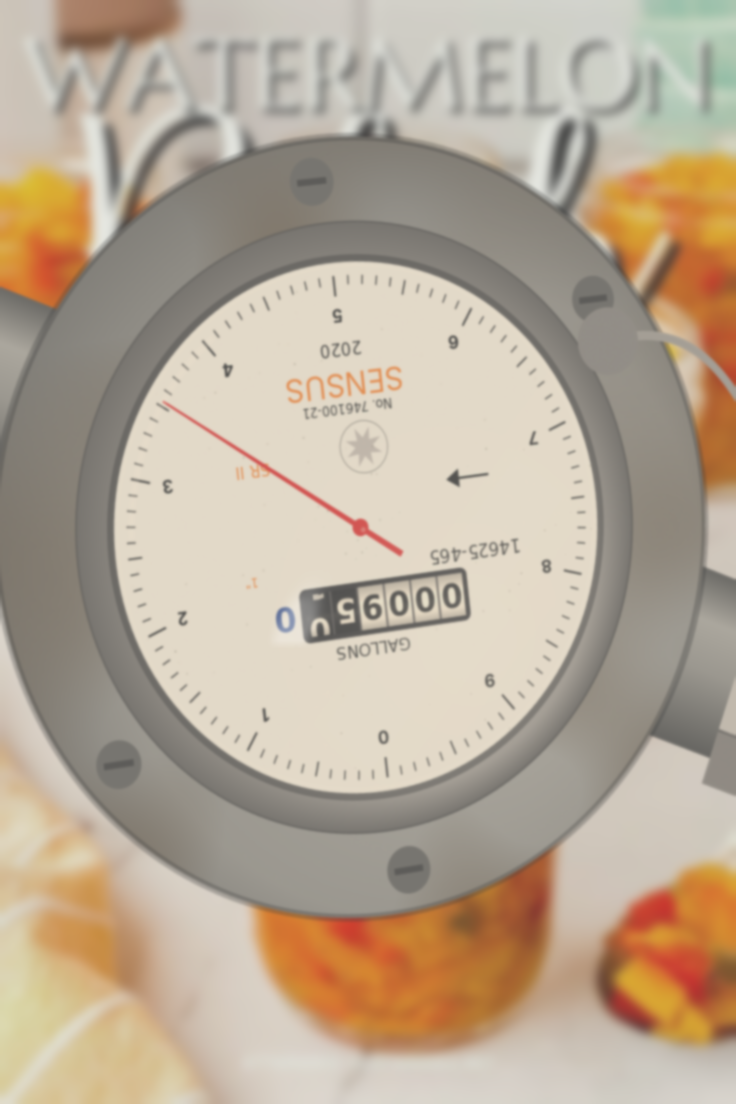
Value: {"value": 9503.5, "unit": "gal"}
